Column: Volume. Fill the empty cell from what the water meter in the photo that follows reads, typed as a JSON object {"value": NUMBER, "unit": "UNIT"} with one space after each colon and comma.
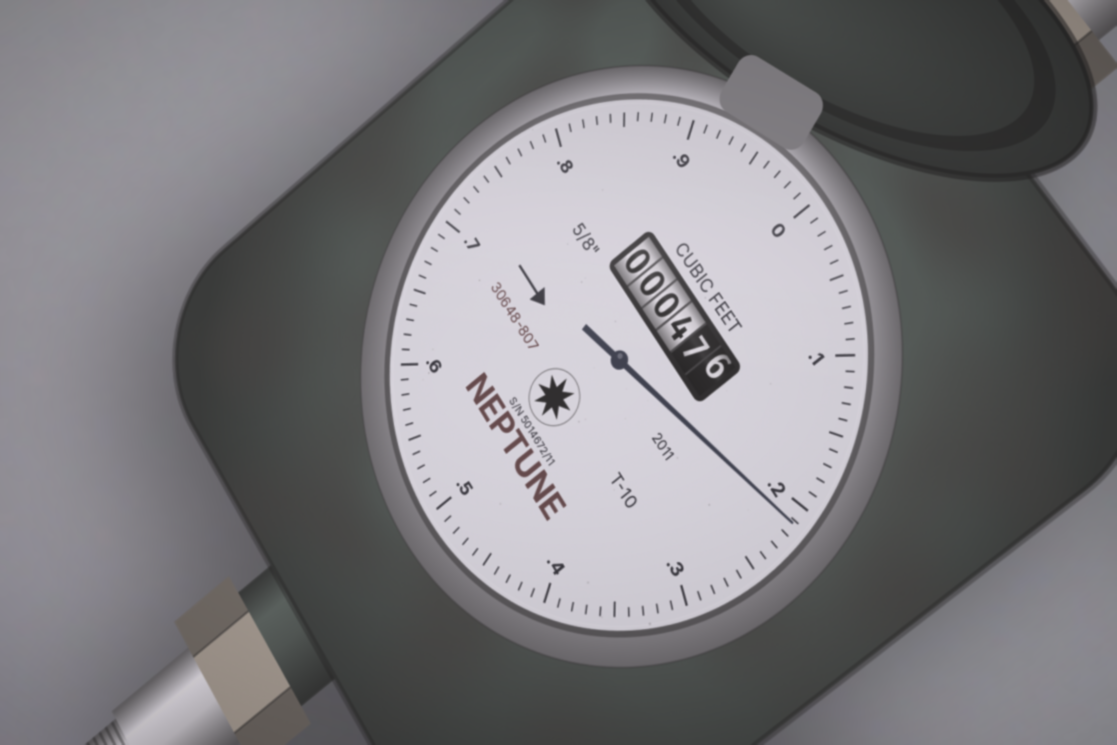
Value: {"value": 476.21, "unit": "ft³"}
